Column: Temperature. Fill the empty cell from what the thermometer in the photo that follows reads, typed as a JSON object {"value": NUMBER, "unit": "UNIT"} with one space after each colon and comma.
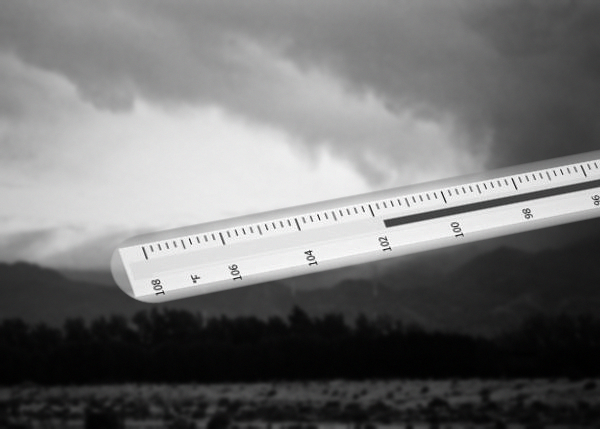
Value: {"value": 101.8, "unit": "°F"}
